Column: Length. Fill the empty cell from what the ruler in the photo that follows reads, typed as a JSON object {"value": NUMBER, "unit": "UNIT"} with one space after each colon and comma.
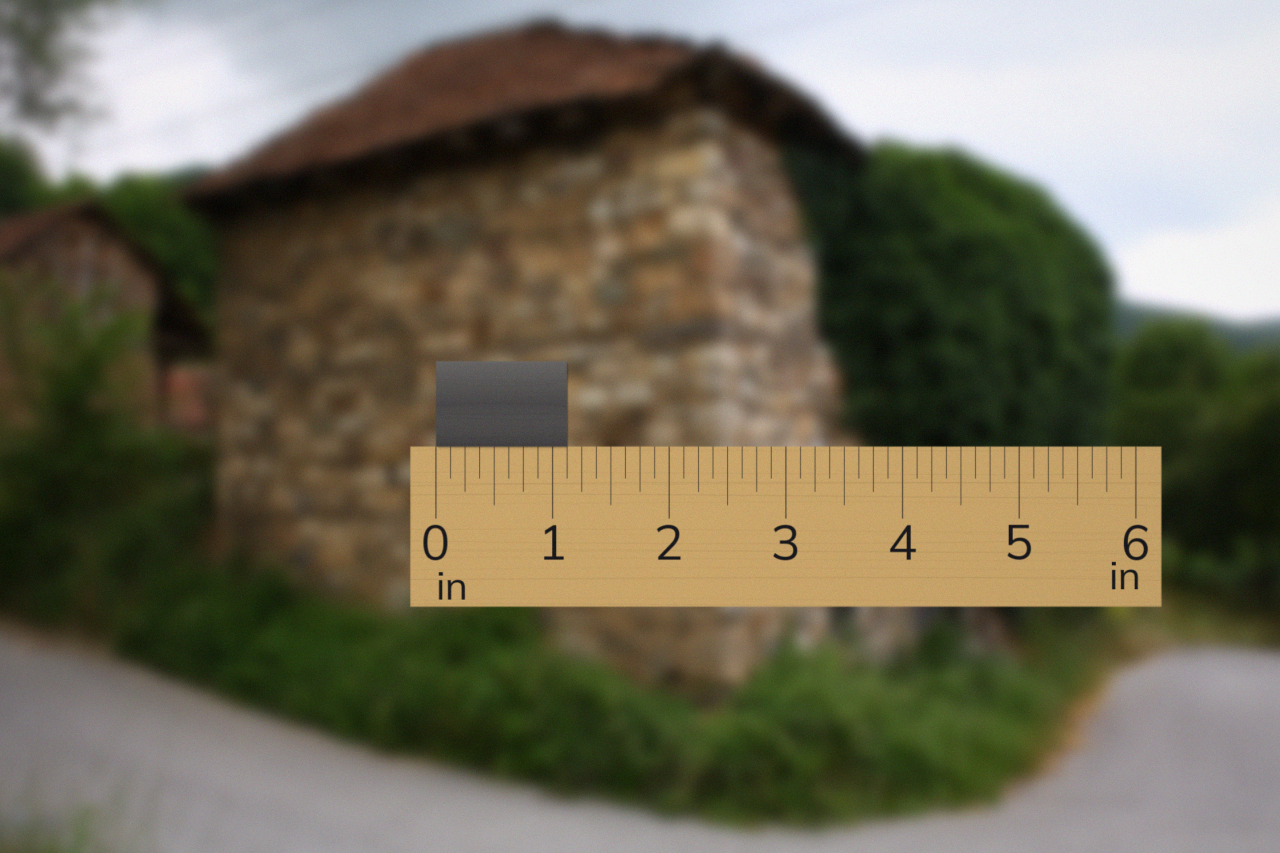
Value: {"value": 1.125, "unit": "in"}
